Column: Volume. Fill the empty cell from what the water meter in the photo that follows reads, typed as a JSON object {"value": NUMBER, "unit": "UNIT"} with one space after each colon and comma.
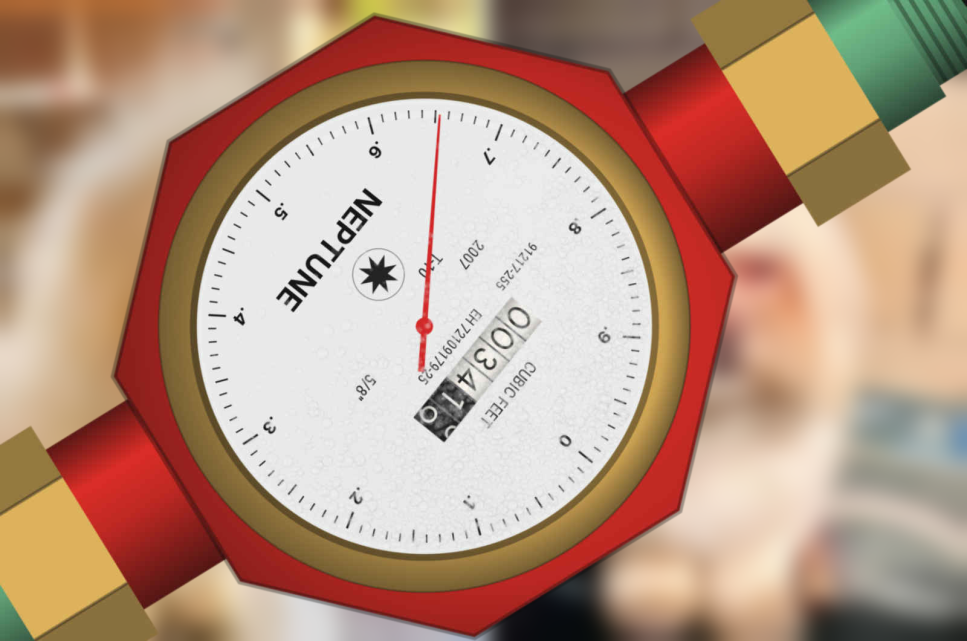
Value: {"value": 3418.65, "unit": "ft³"}
